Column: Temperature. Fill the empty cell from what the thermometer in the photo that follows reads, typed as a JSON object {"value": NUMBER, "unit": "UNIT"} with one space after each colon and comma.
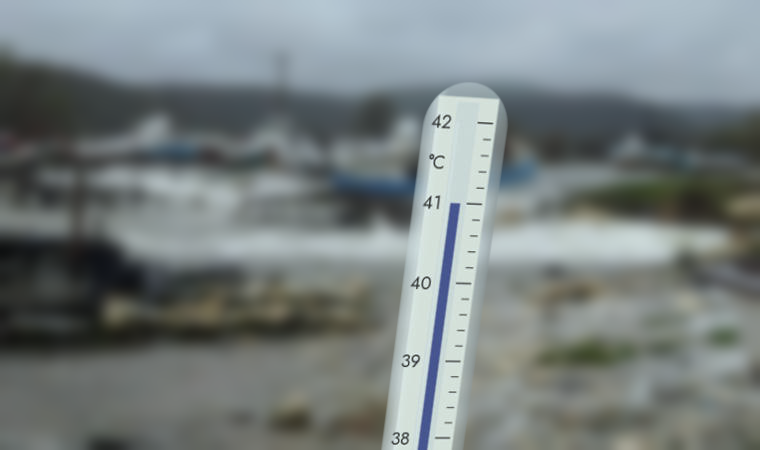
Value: {"value": 41, "unit": "°C"}
